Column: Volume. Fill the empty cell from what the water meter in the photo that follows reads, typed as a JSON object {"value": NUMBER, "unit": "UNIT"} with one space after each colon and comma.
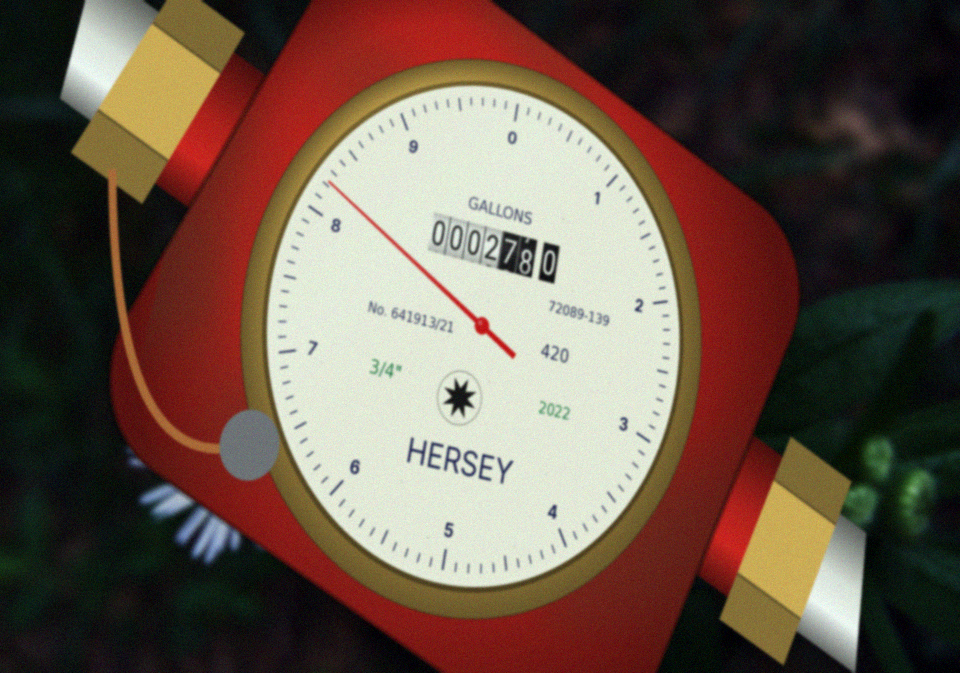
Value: {"value": 2778.2, "unit": "gal"}
